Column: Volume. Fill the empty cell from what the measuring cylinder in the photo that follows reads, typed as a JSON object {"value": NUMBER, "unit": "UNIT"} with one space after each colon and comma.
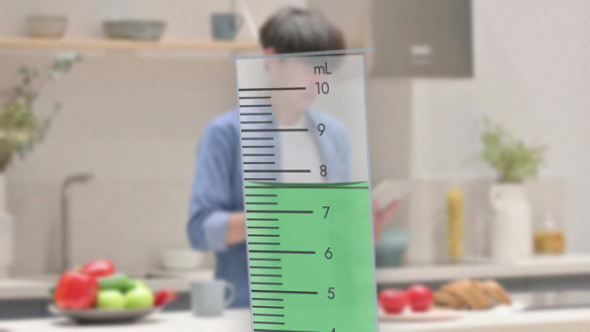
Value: {"value": 7.6, "unit": "mL"}
